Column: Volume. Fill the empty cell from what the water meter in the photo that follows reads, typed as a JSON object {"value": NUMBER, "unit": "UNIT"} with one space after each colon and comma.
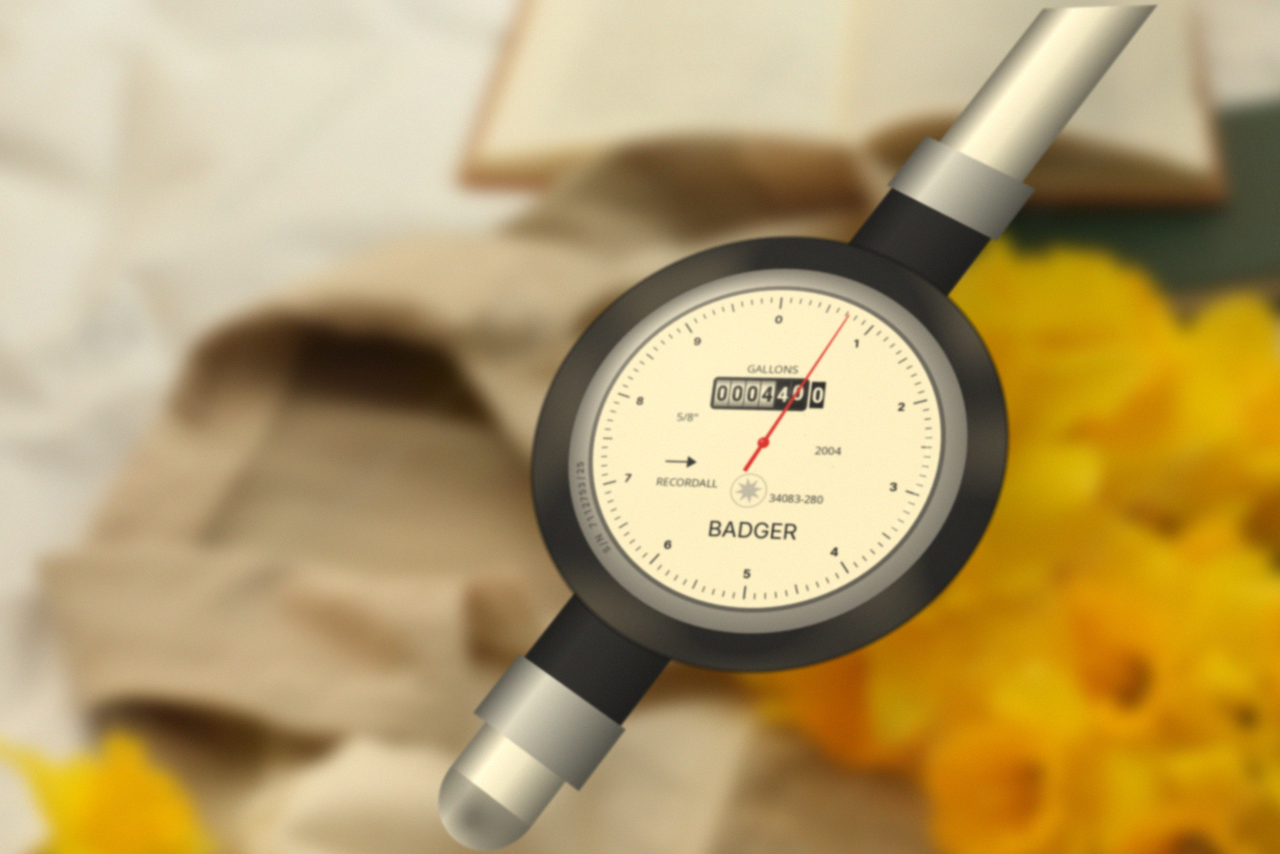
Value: {"value": 4400.7, "unit": "gal"}
